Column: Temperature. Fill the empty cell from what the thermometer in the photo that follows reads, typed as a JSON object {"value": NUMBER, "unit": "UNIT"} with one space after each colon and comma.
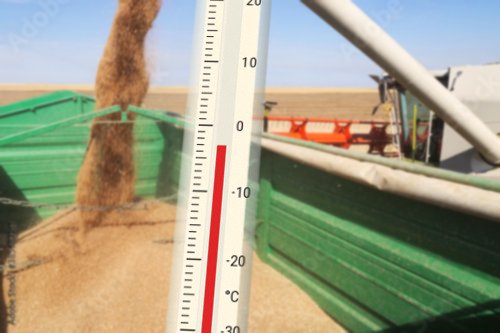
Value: {"value": -3, "unit": "°C"}
